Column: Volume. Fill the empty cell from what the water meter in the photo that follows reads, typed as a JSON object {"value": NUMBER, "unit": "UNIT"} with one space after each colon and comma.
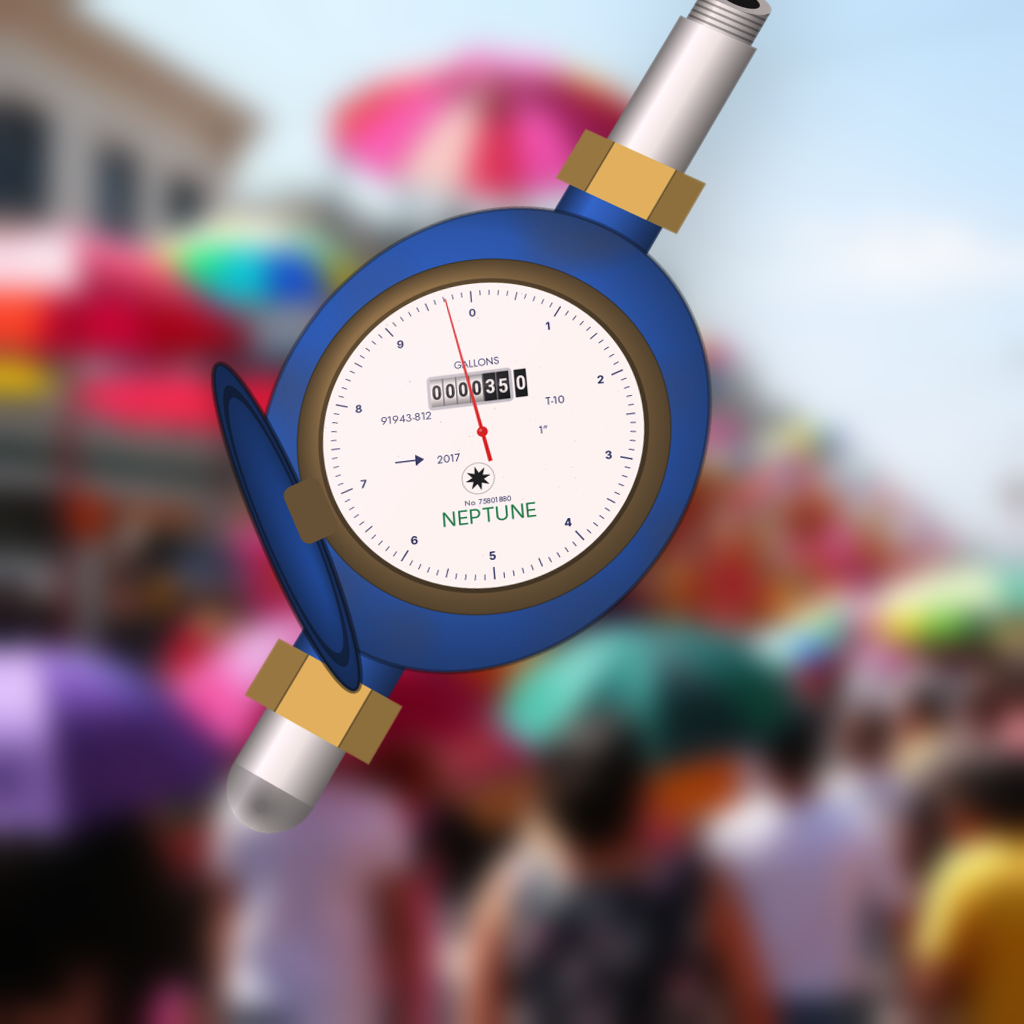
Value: {"value": 349.7, "unit": "gal"}
